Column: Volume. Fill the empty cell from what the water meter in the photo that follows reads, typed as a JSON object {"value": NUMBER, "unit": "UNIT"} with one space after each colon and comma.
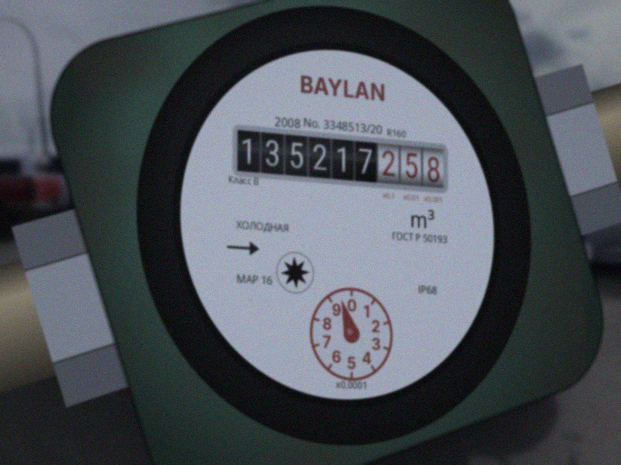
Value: {"value": 135217.2579, "unit": "m³"}
